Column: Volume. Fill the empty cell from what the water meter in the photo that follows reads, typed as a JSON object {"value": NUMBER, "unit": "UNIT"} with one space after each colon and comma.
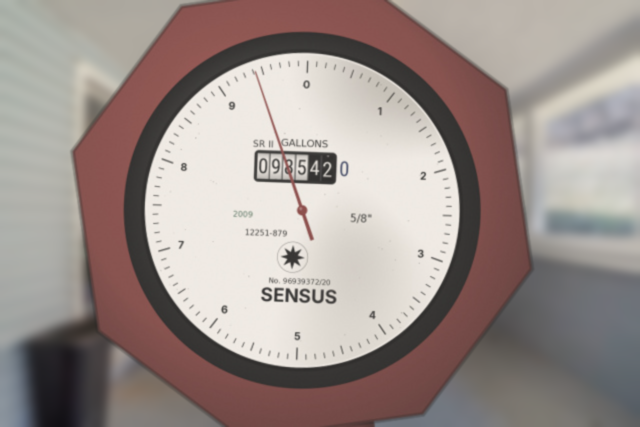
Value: {"value": 985419.4, "unit": "gal"}
